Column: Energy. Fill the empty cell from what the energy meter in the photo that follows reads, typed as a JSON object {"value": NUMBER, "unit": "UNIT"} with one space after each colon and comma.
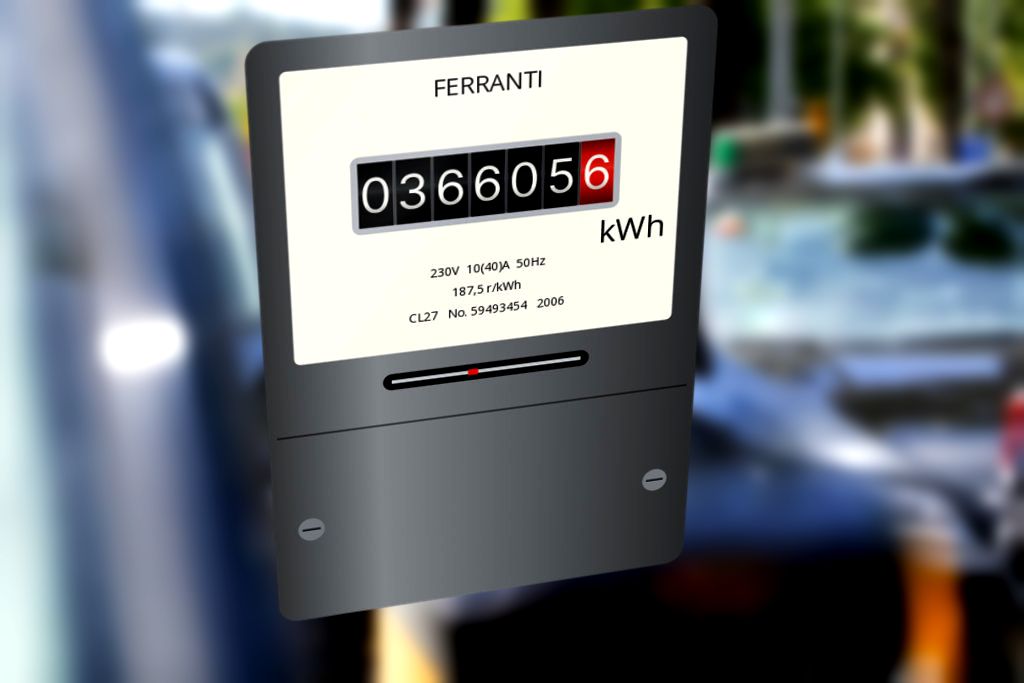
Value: {"value": 36605.6, "unit": "kWh"}
